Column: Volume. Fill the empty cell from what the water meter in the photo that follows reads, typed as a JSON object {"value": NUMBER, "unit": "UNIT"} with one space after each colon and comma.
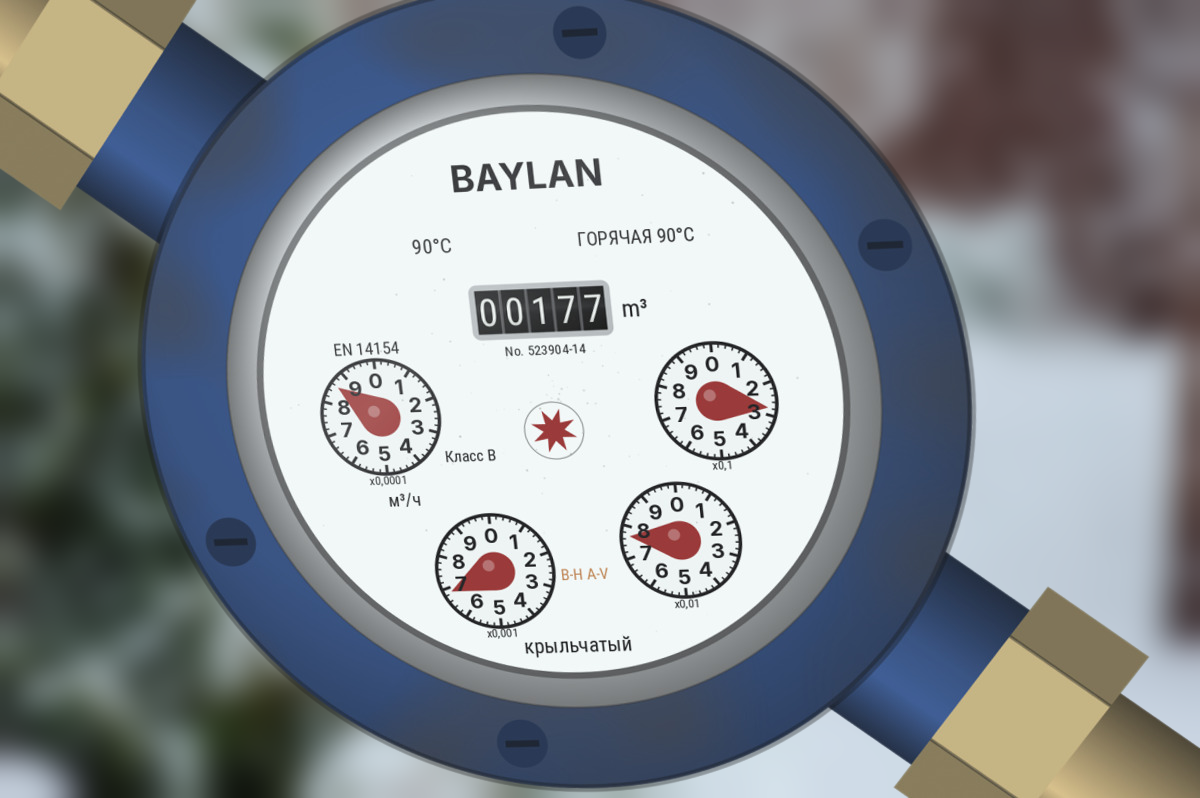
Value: {"value": 177.2768, "unit": "m³"}
